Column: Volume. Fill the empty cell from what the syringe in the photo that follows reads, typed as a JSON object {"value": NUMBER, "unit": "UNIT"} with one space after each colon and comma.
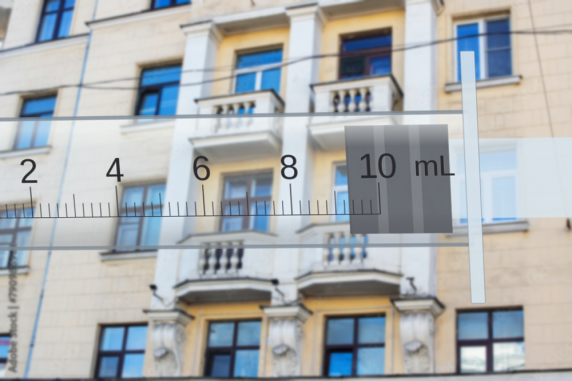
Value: {"value": 9.3, "unit": "mL"}
